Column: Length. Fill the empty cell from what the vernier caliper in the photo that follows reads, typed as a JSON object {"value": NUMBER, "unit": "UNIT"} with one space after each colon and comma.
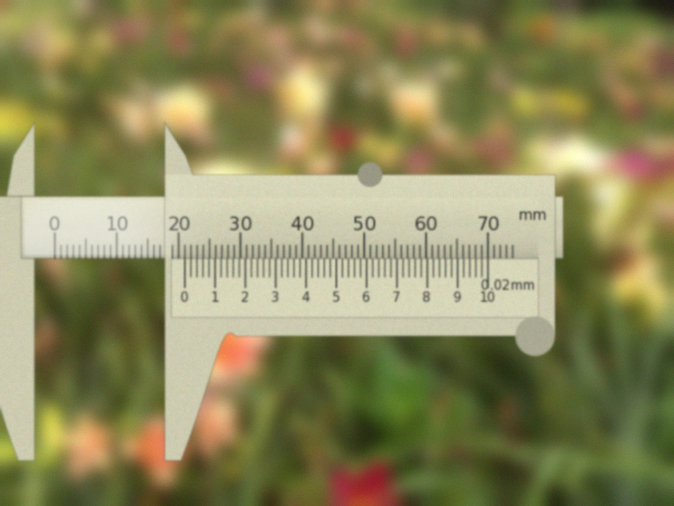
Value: {"value": 21.0, "unit": "mm"}
